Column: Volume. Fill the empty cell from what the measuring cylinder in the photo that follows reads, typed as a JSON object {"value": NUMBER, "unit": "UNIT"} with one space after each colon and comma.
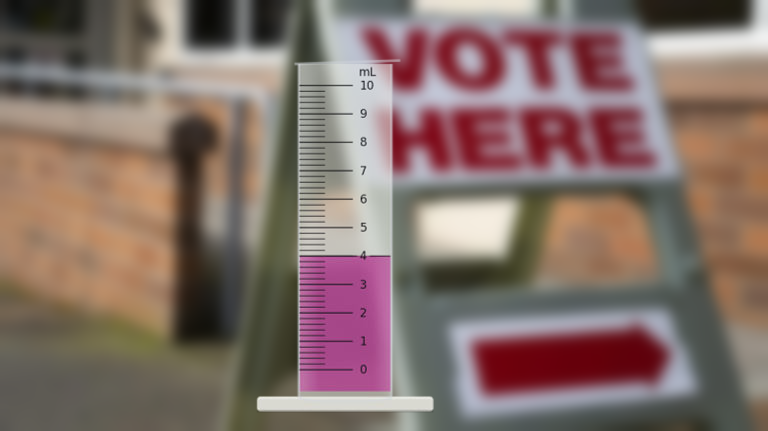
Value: {"value": 4, "unit": "mL"}
